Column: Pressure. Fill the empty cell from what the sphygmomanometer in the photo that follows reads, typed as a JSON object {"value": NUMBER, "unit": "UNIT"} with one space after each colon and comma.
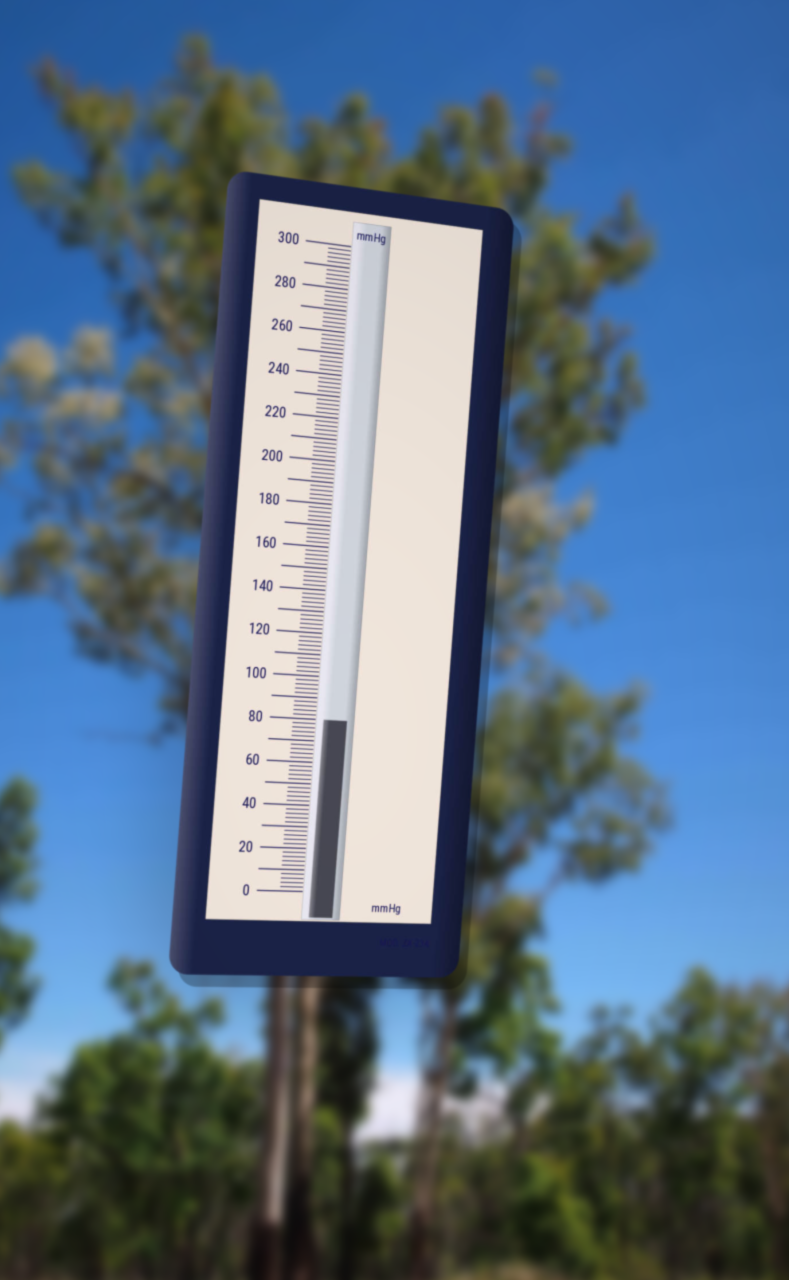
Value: {"value": 80, "unit": "mmHg"}
